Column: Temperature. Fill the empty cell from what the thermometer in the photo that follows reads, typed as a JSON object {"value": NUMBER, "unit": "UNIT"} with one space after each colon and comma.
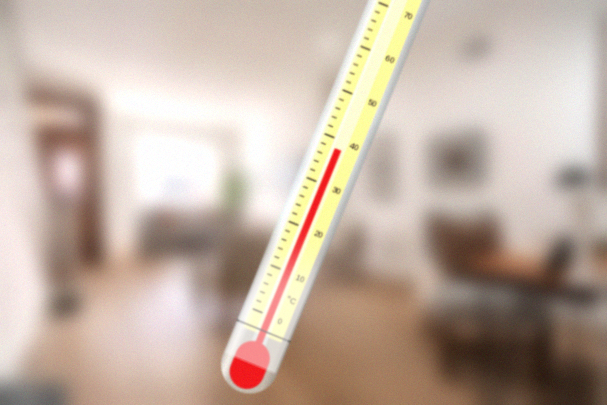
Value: {"value": 38, "unit": "°C"}
